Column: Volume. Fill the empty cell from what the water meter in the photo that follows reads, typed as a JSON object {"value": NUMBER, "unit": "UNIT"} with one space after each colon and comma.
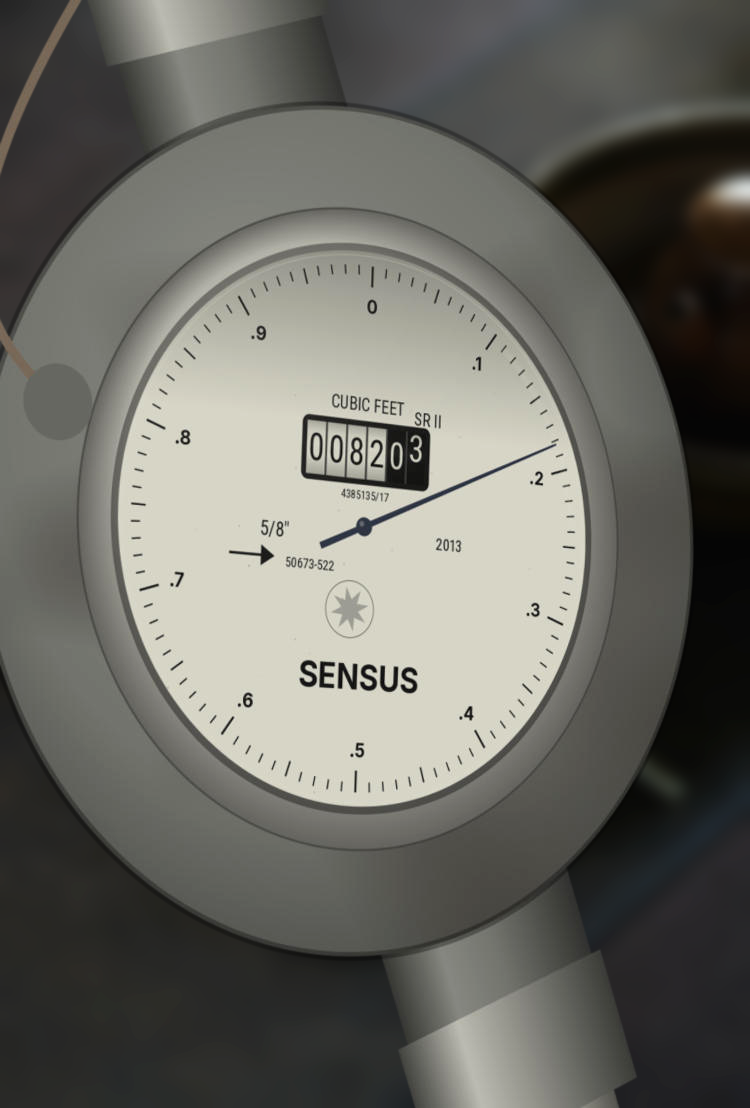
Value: {"value": 8203.18, "unit": "ft³"}
